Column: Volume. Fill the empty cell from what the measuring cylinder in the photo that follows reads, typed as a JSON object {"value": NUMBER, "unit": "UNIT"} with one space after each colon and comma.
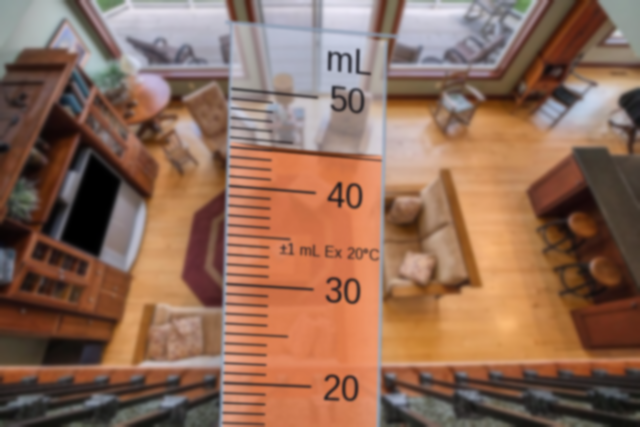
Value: {"value": 44, "unit": "mL"}
